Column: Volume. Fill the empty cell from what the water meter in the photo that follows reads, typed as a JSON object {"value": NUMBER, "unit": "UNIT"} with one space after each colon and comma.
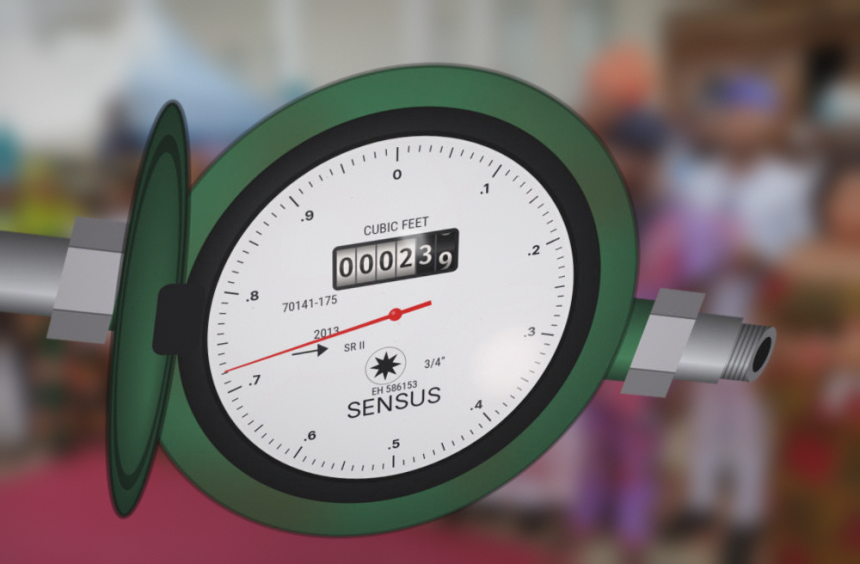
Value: {"value": 238.72, "unit": "ft³"}
